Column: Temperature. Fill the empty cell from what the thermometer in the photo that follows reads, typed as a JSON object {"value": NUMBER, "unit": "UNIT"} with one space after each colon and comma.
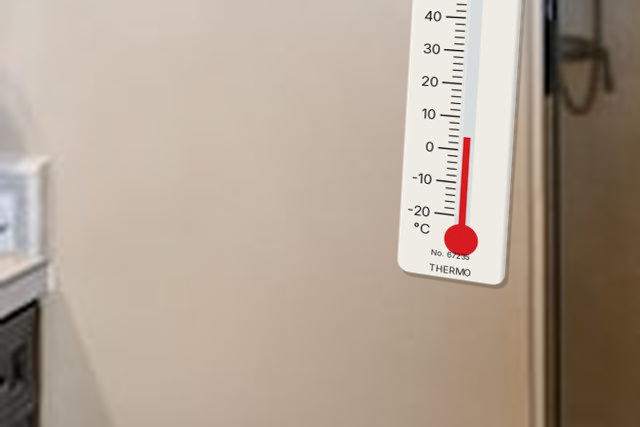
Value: {"value": 4, "unit": "°C"}
